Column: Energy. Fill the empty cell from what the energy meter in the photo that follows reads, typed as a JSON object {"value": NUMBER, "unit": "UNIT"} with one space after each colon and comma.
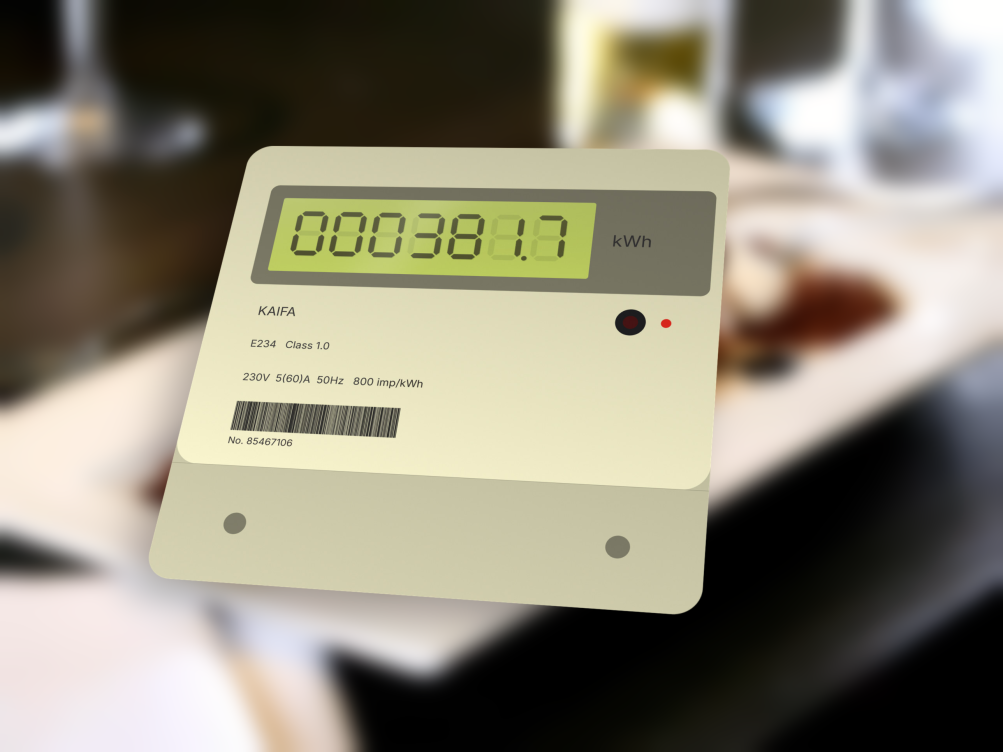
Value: {"value": 381.7, "unit": "kWh"}
